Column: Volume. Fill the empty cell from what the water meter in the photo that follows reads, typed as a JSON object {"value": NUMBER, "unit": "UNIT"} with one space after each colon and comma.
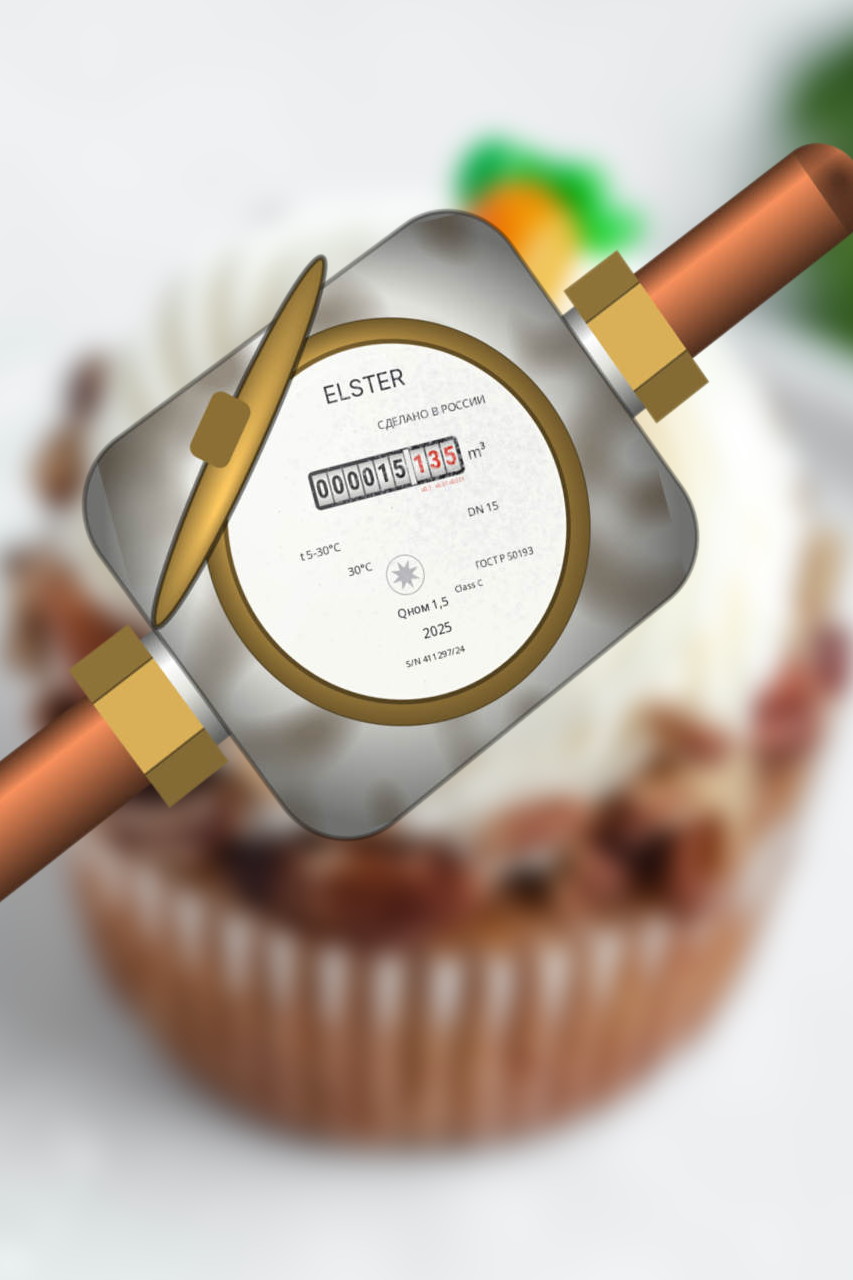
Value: {"value": 15.135, "unit": "m³"}
